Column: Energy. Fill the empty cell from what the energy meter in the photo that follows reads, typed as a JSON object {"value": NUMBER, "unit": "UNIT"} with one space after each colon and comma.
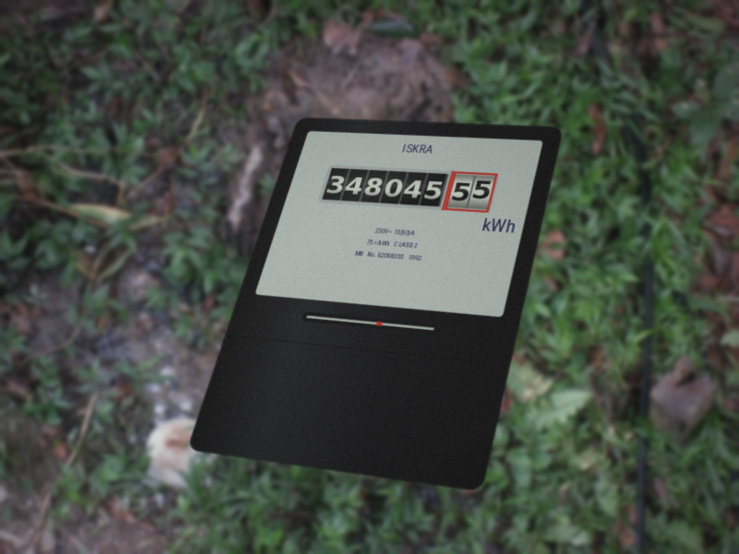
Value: {"value": 348045.55, "unit": "kWh"}
